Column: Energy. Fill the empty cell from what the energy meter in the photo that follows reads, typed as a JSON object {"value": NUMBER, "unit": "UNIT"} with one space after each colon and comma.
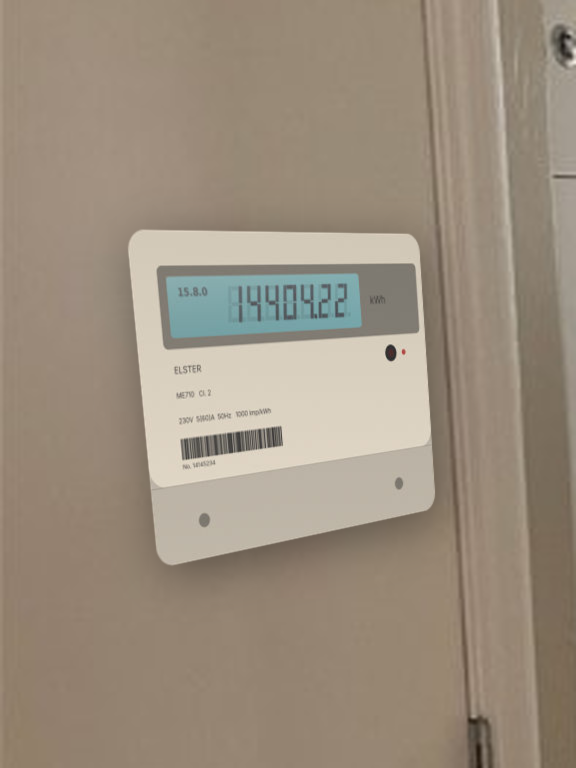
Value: {"value": 14404.22, "unit": "kWh"}
